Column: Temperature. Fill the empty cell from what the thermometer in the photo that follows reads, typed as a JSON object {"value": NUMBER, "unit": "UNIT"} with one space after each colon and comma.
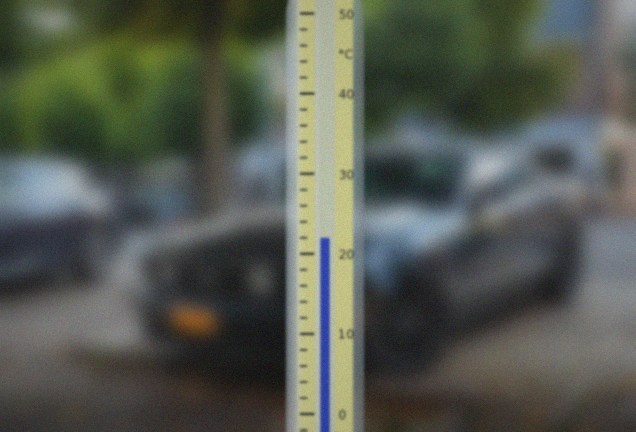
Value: {"value": 22, "unit": "°C"}
